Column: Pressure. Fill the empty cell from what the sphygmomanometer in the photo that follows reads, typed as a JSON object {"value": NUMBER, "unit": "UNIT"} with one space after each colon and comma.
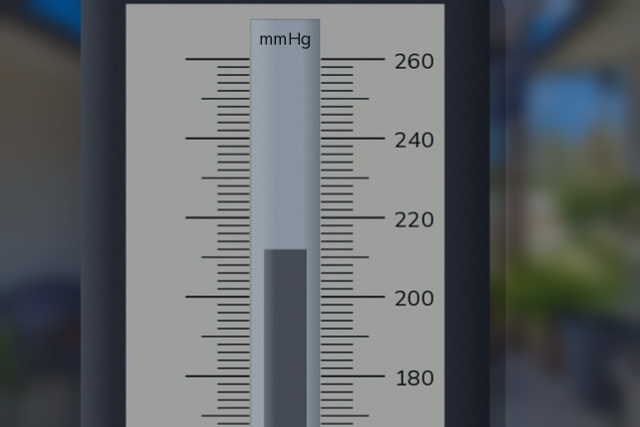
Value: {"value": 212, "unit": "mmHg"}
